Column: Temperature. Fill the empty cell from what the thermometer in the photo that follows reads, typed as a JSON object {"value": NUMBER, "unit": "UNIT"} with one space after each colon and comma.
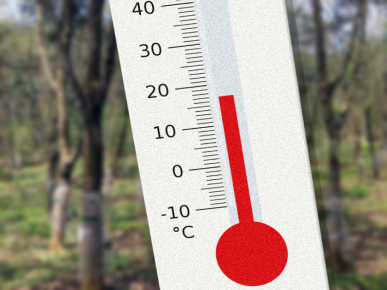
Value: {"value": 17, "unit": "°C"}
